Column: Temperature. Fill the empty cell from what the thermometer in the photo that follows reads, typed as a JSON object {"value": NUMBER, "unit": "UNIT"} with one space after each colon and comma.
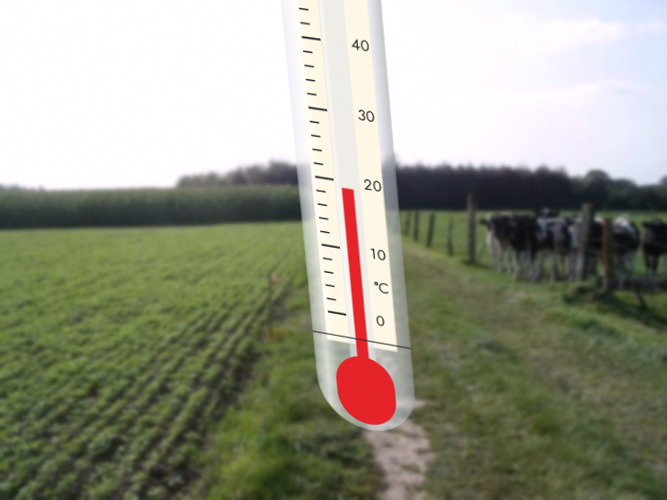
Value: {"value": 19, "unit": "°C"}
